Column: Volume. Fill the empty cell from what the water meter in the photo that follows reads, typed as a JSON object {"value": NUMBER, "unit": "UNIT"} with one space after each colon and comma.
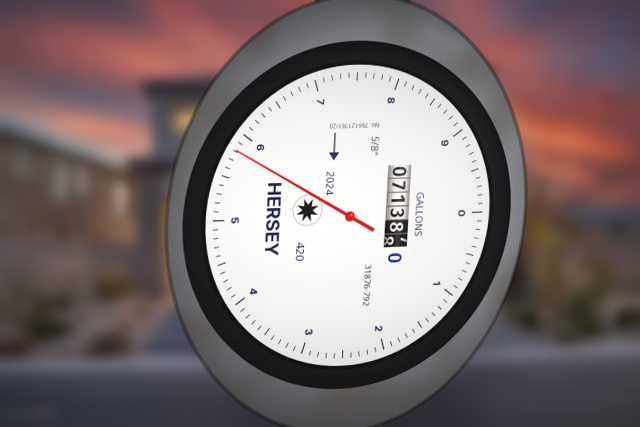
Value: {"value": 713875.8, "unit": "gal"}
